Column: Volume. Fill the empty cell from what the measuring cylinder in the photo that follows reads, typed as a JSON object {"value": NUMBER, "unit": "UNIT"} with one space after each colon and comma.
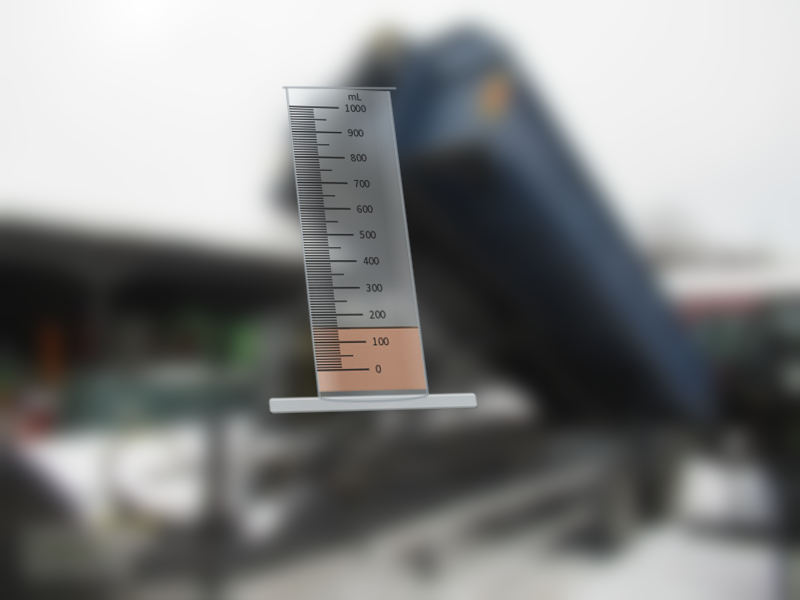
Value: {"value": 150, "unit": "mL"}
